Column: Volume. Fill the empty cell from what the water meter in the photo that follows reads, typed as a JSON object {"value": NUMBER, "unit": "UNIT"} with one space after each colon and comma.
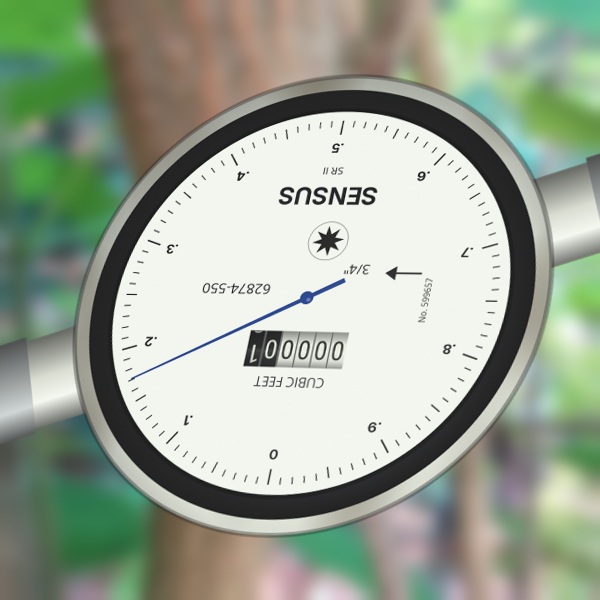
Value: {"value": 1.17, "unit": "ft³"}
